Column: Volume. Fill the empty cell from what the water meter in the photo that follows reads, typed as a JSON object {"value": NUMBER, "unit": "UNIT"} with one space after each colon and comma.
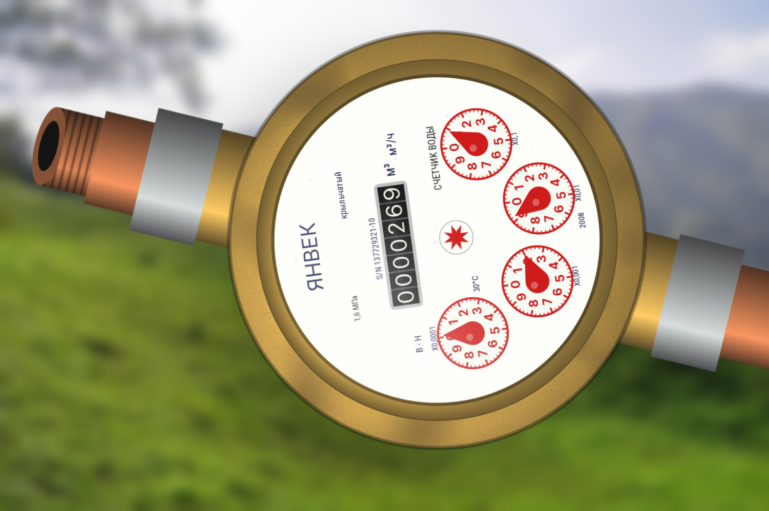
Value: {"value": 269.0920, "unit": "m³"}
